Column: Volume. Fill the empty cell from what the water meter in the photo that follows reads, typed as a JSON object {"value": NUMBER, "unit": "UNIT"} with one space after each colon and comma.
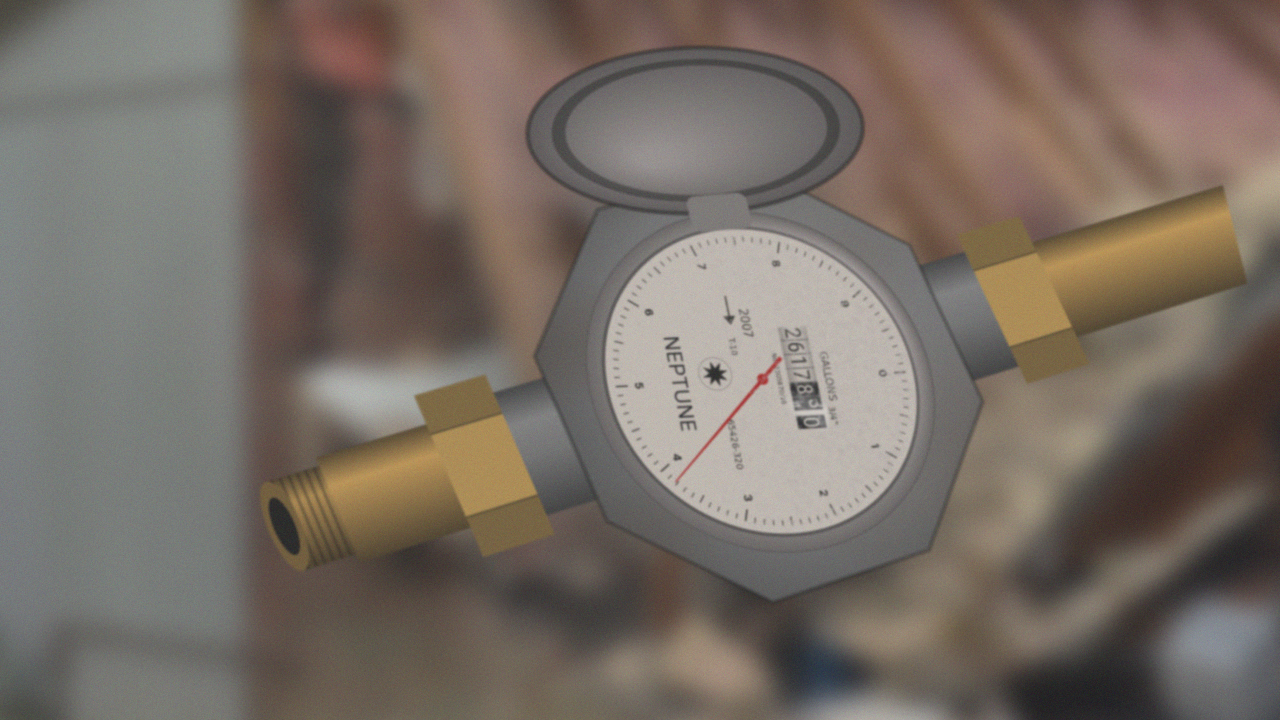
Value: {"value": 2617833.8, "unit": "gal"}
